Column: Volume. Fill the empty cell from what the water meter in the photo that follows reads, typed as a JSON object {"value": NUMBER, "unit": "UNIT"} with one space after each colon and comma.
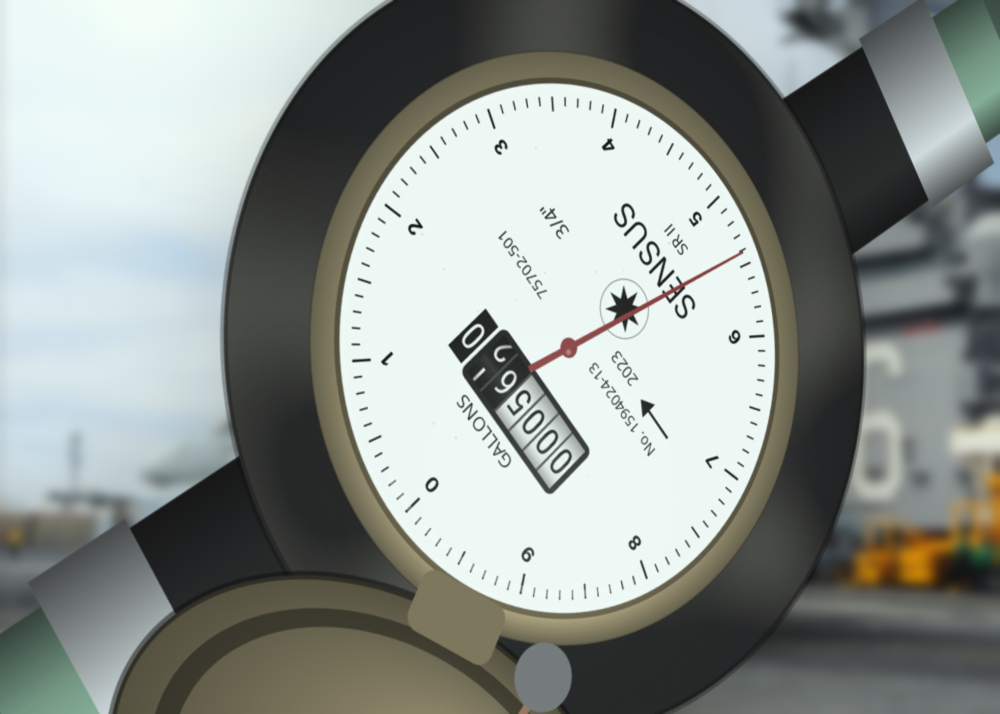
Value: {"value": 5615.4, "unit": "gal"}
